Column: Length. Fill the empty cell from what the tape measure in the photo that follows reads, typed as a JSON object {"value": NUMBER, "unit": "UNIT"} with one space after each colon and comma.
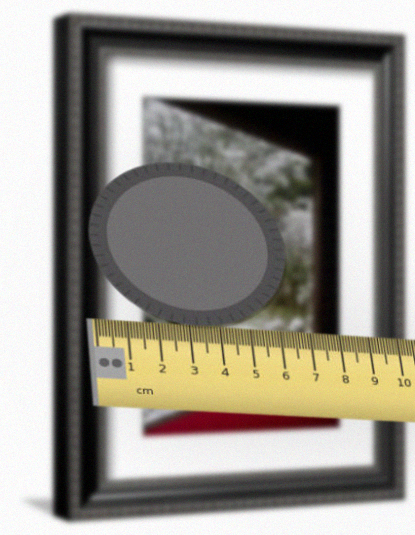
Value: {"value": 6.5, "unit": "cm"}
